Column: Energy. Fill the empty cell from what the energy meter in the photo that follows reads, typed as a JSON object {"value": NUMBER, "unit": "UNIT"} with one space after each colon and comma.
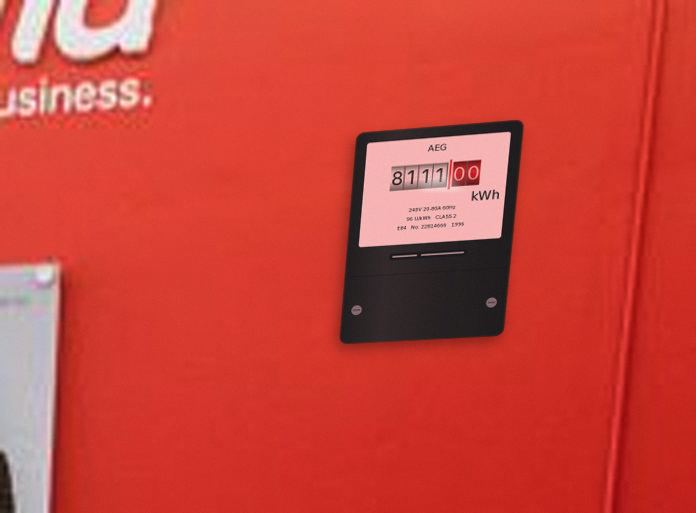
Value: {"value": 8111.00, "unit": "kWh"}
